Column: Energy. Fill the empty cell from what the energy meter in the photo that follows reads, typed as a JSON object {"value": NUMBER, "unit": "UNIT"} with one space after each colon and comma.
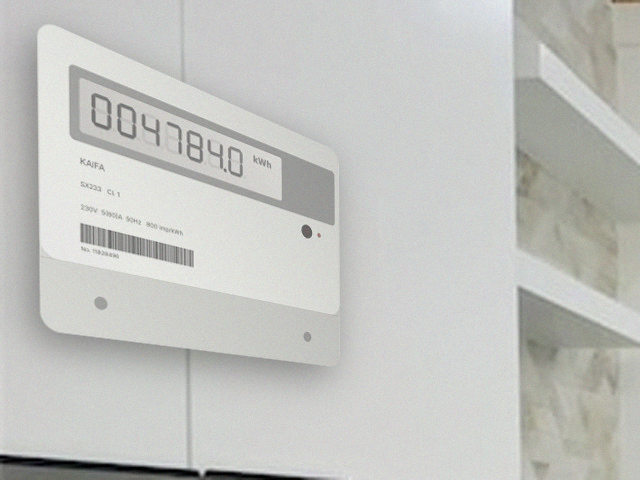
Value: {"value": 4784.0, "unit": "kWh"}
